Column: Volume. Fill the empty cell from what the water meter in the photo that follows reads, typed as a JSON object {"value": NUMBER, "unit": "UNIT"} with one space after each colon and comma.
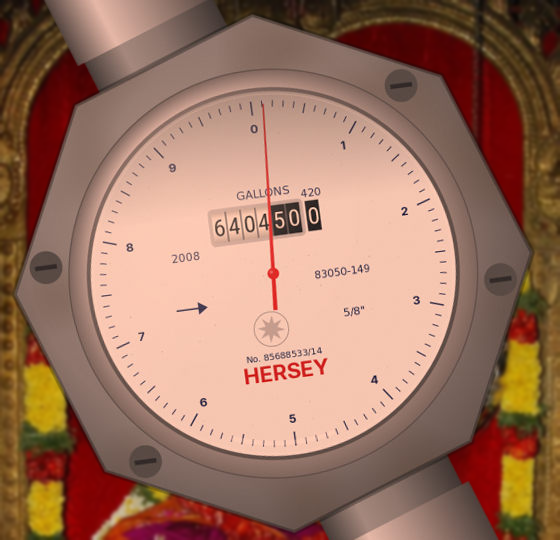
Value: {"value": 6404500.1, "unit": "gal"}
